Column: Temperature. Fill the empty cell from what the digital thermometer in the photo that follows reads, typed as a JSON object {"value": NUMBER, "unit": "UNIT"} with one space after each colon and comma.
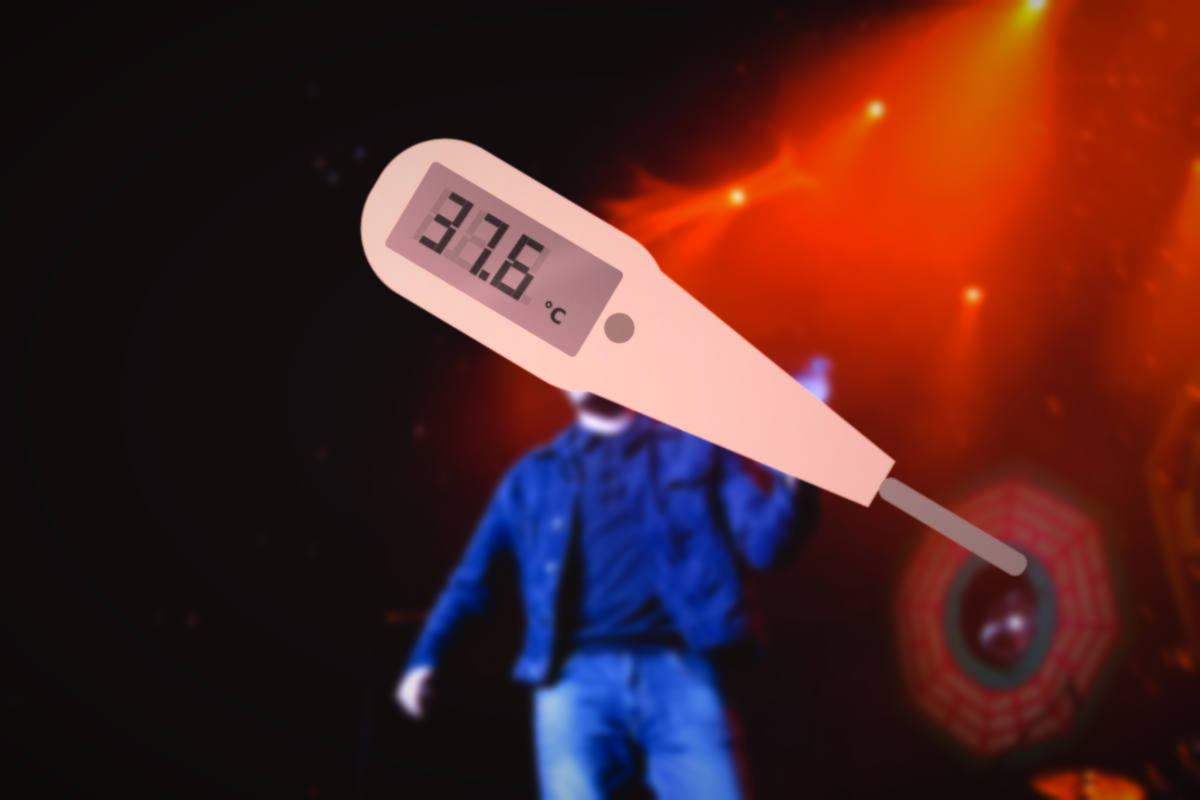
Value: {"value": 37.6, "unit": "°C"}
